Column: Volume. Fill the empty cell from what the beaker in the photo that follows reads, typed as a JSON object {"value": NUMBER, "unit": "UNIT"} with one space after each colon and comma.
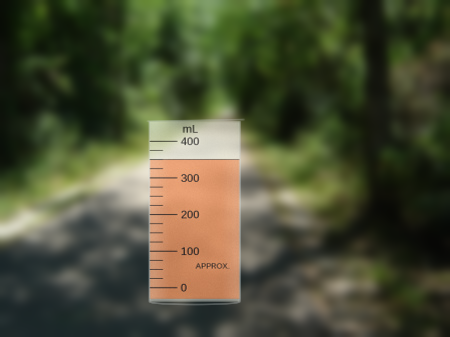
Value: {"value": 350, "unit": "mL"}
